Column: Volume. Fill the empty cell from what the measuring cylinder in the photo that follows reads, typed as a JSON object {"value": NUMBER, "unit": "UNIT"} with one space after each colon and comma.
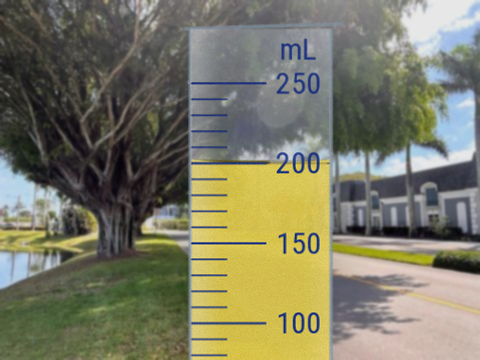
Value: {"value": 200, "unit": "mL"}
